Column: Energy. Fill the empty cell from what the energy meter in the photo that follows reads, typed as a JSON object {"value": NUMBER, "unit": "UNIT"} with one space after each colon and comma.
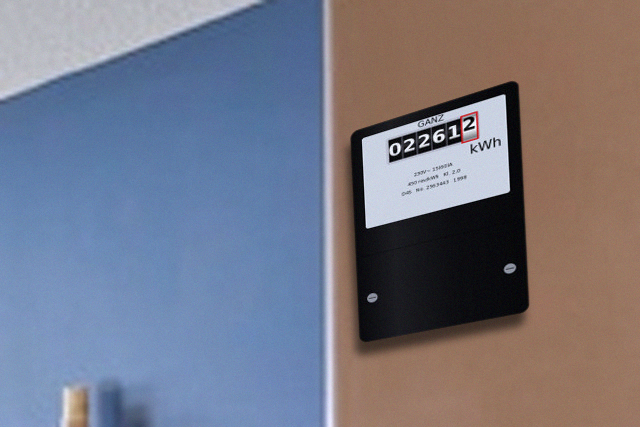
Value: {"value": 2261.2, "unit": "kWh"}
